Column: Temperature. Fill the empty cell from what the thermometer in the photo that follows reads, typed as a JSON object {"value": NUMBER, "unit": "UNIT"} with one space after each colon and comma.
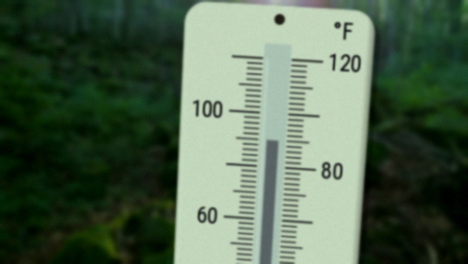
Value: {"value": 90, "unit": "°F"}
